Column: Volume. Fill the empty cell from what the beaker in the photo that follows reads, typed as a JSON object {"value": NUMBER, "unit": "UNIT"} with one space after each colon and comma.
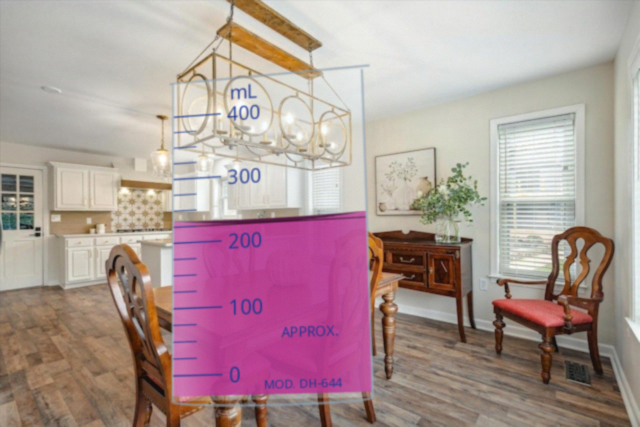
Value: {"value": 225, "unit": "mL"}
